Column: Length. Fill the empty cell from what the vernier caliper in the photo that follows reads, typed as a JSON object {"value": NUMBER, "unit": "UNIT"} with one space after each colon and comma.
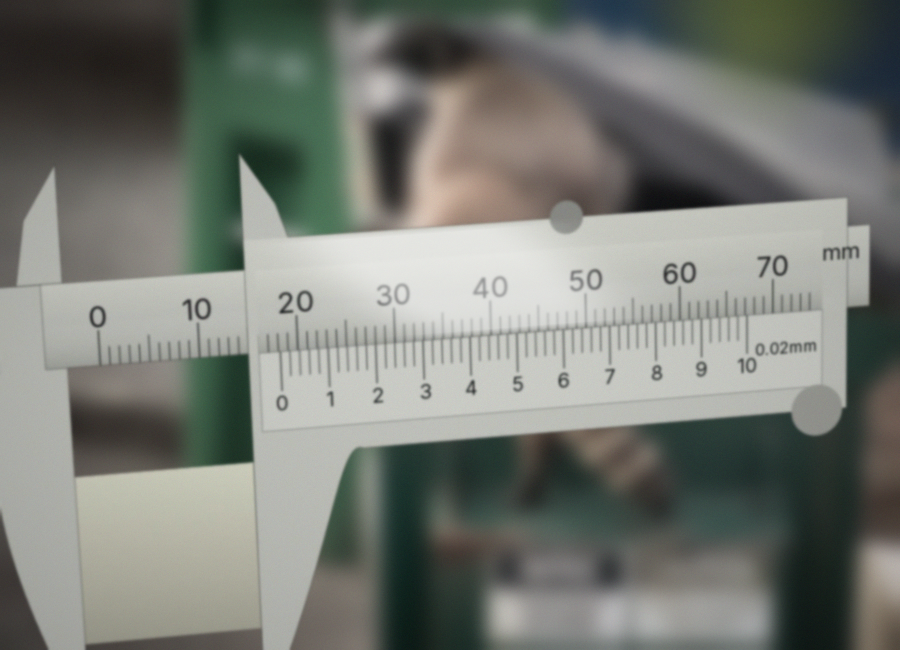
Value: {"value": 18.2, "unit": "mm"}
